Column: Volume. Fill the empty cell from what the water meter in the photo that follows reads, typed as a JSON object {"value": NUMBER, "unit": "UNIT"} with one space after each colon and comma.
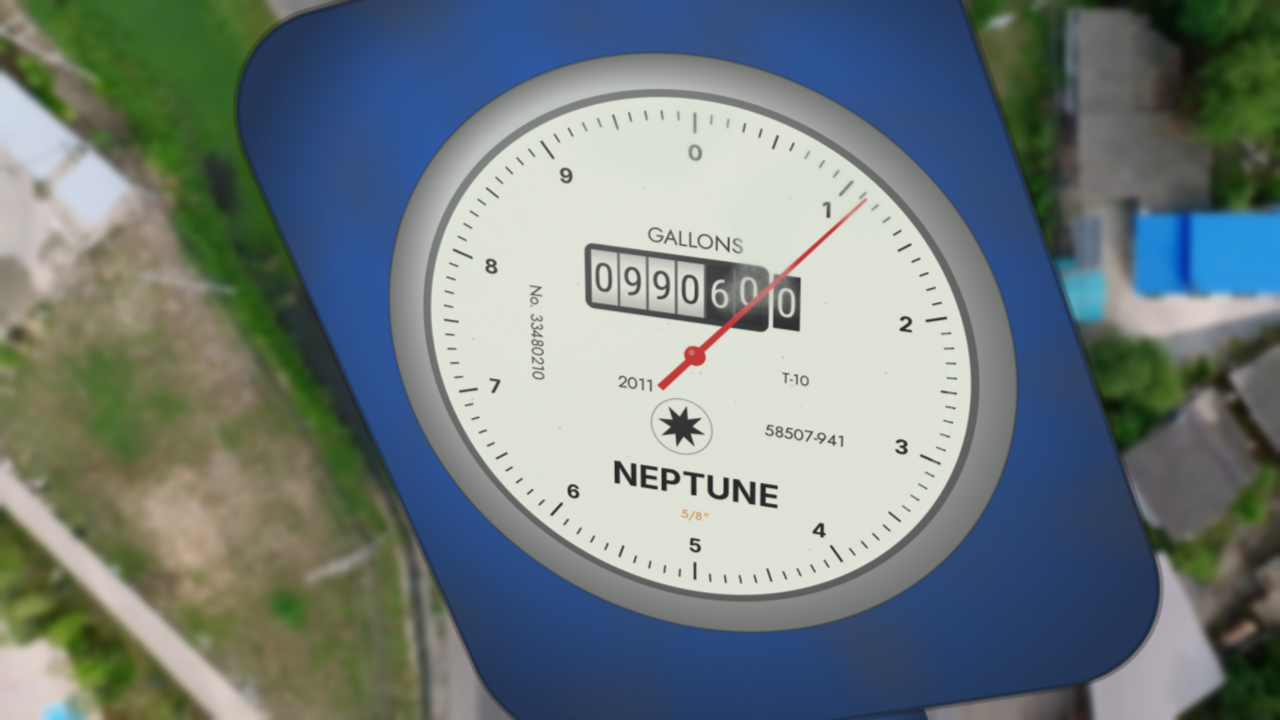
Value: {"value": 990601.1, "unit": "gal"}
